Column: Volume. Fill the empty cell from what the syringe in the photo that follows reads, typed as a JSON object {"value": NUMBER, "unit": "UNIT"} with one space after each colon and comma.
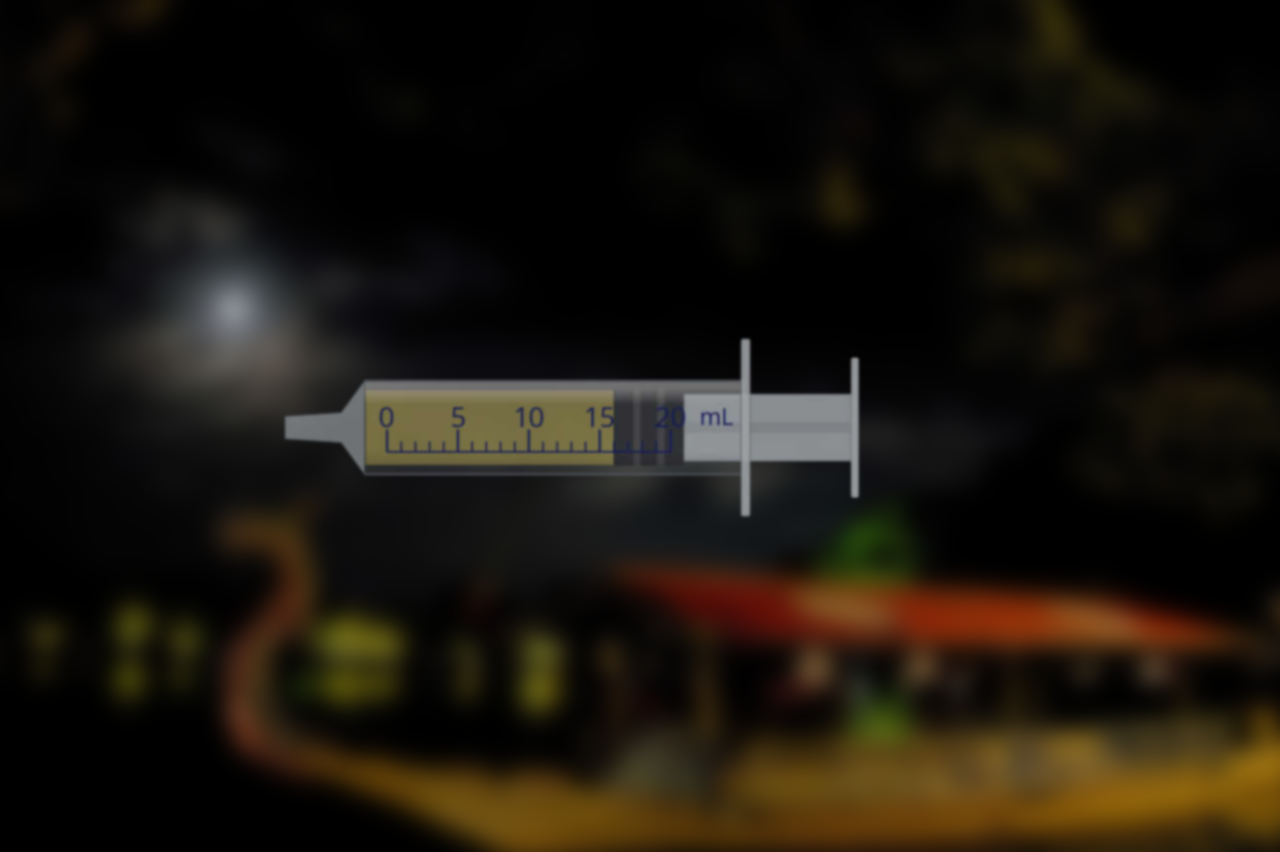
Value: {"value": 16, "unit": "mL"}
